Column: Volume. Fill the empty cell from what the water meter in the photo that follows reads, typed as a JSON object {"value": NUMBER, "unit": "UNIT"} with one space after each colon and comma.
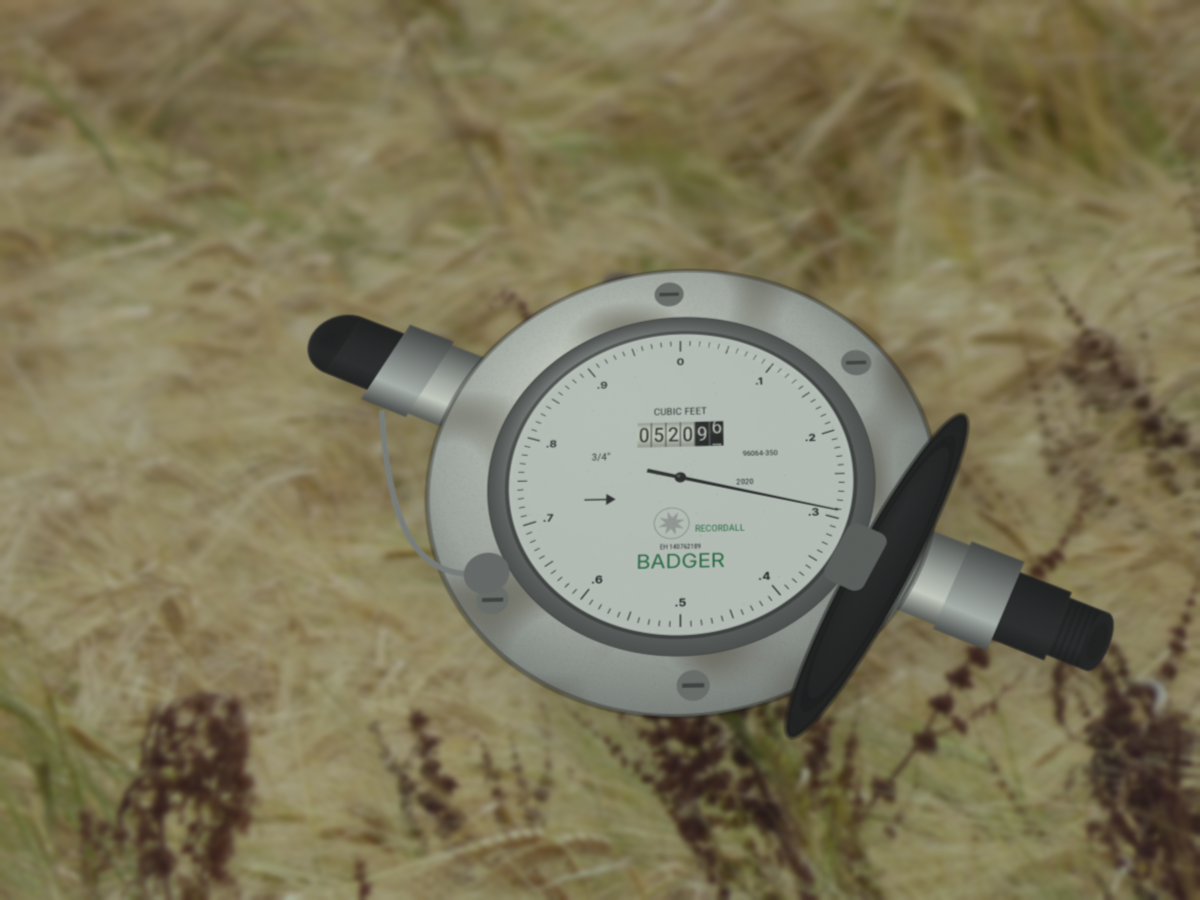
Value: {"value": 52096.29, "unit": "ft³"}
